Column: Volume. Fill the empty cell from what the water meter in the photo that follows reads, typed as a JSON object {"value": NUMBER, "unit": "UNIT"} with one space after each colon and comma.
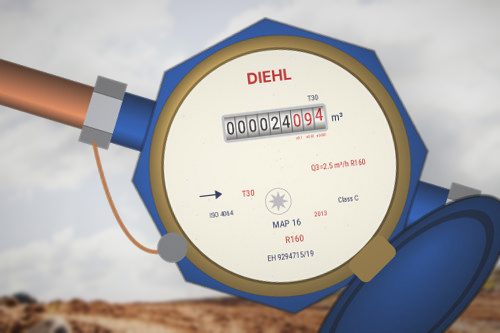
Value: {"value": 24.094, "unit": "m³"}
